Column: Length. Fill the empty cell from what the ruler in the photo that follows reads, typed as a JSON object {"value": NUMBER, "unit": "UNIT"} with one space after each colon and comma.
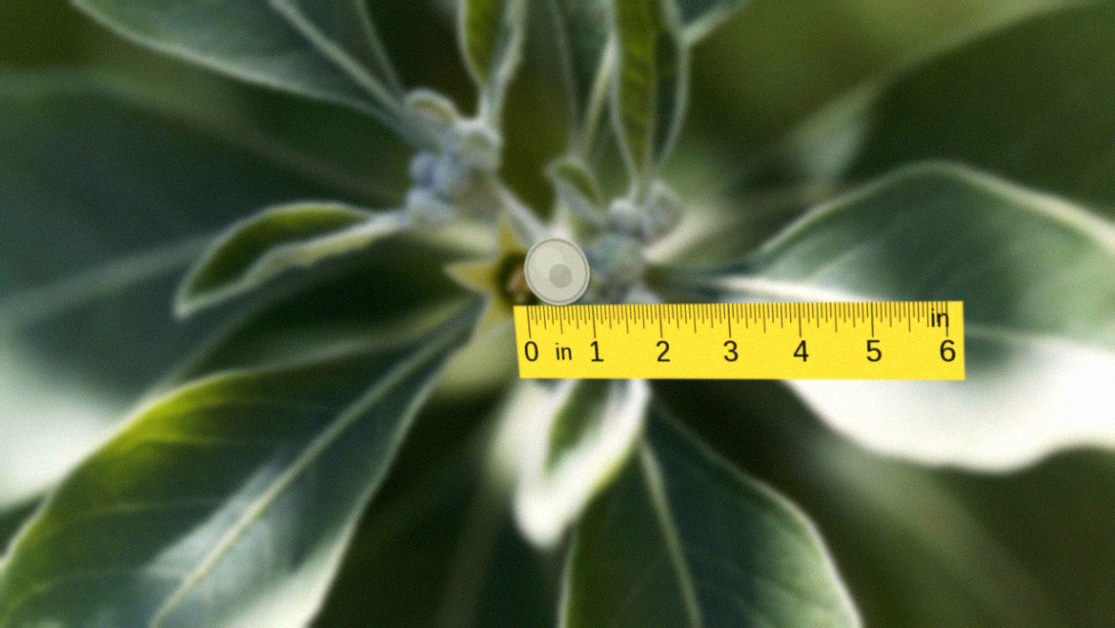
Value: {"value": 1, "unit": "in"}
